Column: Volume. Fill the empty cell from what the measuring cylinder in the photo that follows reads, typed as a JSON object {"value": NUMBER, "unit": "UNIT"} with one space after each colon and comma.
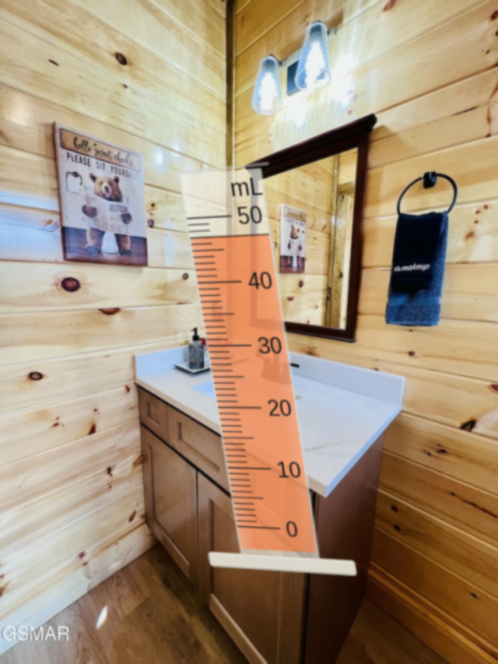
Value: {"value": 47, "unit": "mL"}
